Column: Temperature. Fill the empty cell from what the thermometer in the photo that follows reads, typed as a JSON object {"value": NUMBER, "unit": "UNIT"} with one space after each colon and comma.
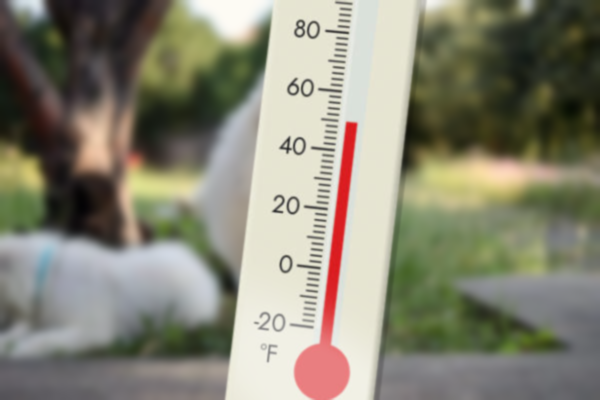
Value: {"value": 50, "unit": "°F"}
